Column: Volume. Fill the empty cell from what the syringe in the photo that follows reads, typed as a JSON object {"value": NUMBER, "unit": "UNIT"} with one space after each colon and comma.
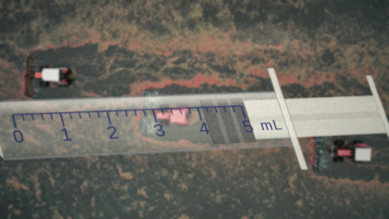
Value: {"value": 4.1, "unit": "mL"}
